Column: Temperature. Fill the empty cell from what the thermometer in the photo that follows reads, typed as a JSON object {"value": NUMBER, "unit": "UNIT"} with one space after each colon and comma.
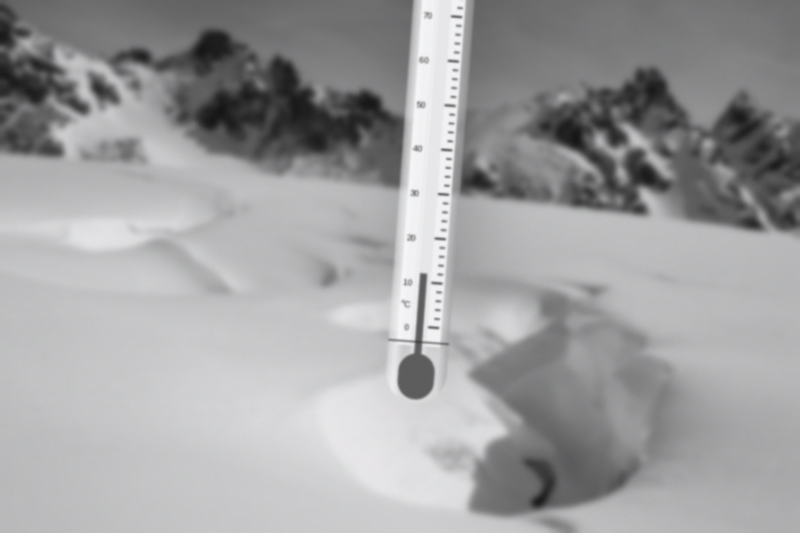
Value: {"value": 12, "unit": "°C"}
